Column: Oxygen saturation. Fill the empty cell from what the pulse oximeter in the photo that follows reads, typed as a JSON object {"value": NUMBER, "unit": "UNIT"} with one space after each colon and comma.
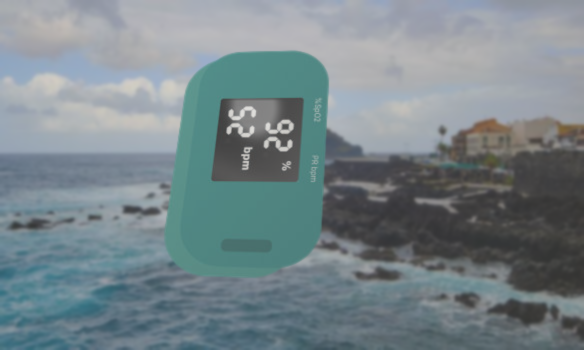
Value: {"value": 92, "unit": "%"}
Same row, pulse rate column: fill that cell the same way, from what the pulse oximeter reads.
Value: {"value": 52, "unit": "bpm"}
